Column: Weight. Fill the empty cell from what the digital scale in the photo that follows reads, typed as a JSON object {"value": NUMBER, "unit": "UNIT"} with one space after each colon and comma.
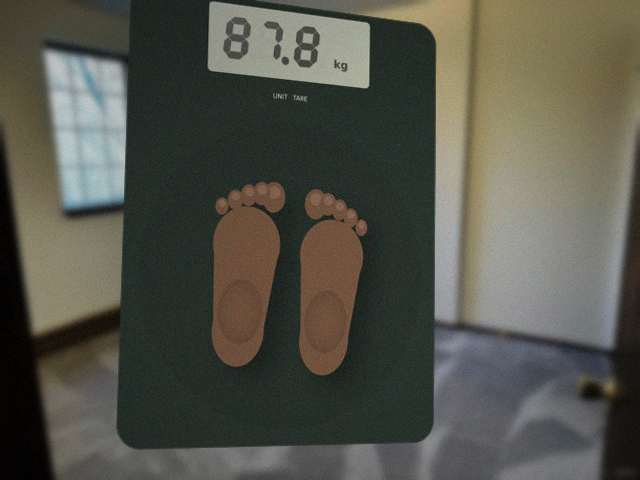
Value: {"value": 87.8, "unit": "kg"}
